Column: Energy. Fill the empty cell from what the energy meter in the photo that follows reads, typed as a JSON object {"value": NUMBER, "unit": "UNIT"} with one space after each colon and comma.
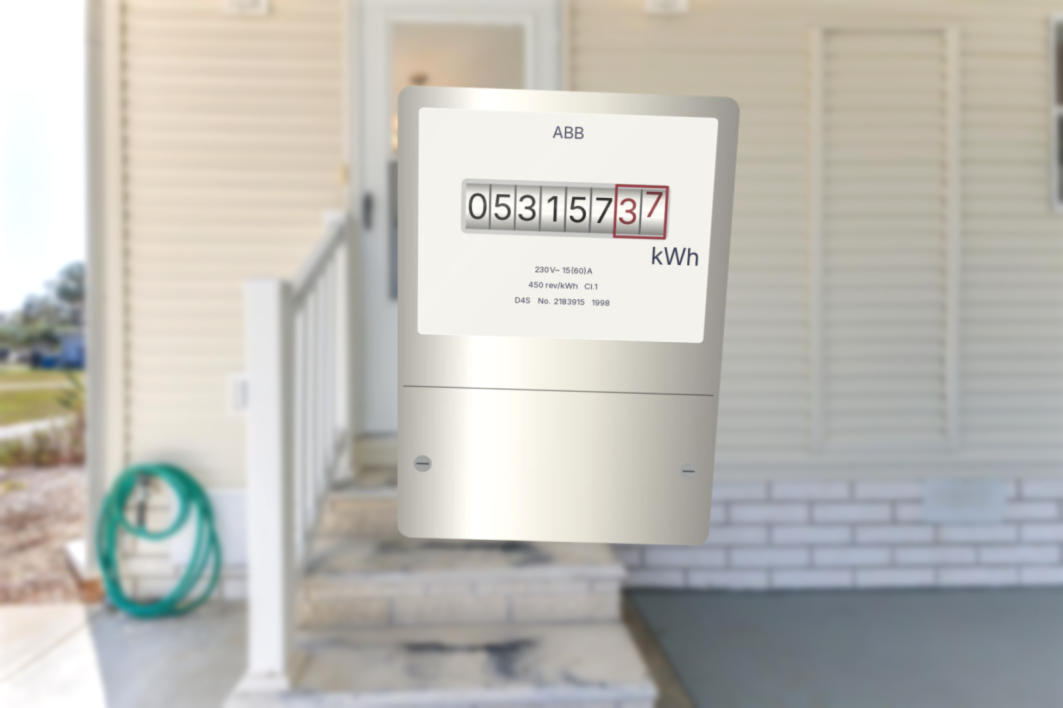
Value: {"value": 53157.37, "unit": "kWh"}
